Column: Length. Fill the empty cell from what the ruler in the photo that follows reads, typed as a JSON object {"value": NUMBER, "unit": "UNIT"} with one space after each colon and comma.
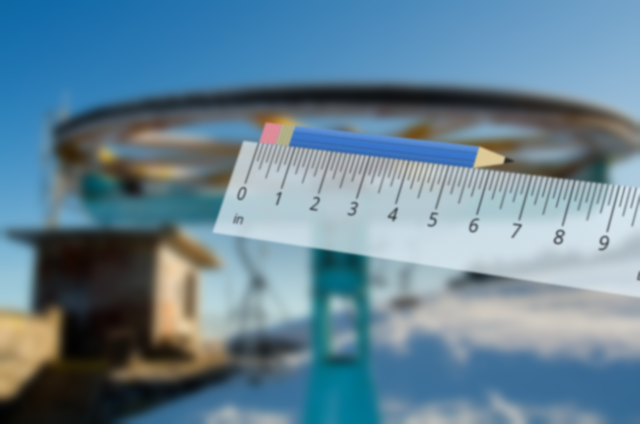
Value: {"value": 6.5, "unit": "in"}
